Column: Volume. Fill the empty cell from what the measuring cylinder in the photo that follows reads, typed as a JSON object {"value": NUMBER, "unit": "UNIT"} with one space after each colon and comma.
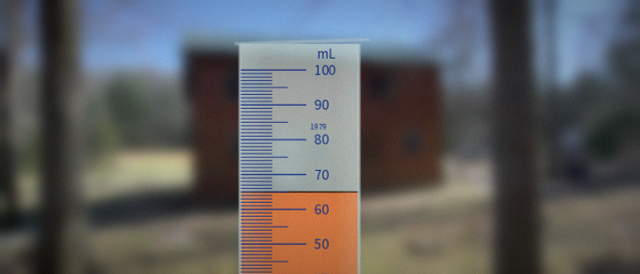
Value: {"value": 65, "unit": "mL"}
